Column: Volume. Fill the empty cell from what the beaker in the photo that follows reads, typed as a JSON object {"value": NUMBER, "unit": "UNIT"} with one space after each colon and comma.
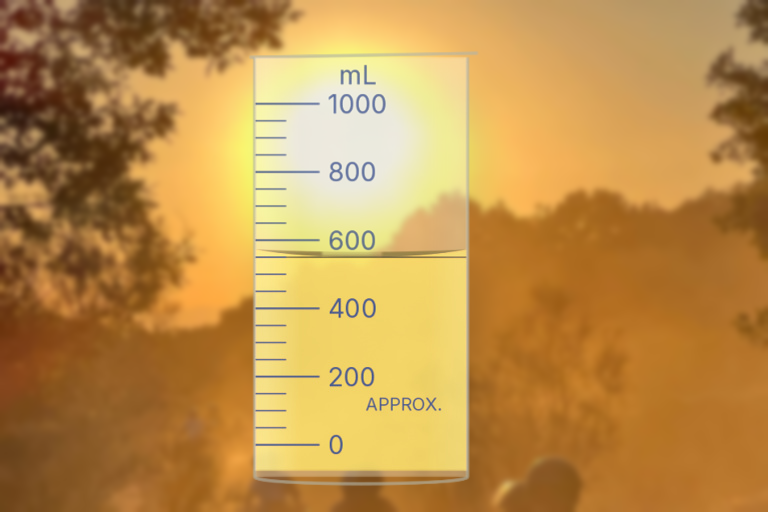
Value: {"value": 550, "unit": "mL"}
